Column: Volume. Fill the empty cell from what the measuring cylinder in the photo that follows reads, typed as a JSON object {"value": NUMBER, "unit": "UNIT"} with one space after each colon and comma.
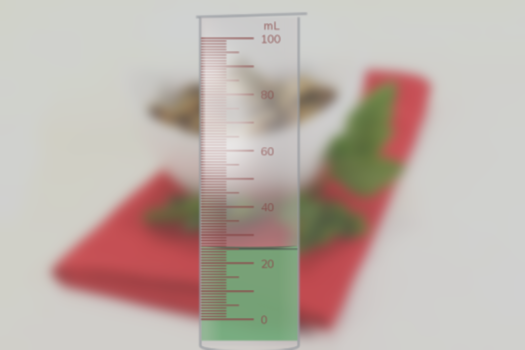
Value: {"value": 25, "unit": "mL"}
